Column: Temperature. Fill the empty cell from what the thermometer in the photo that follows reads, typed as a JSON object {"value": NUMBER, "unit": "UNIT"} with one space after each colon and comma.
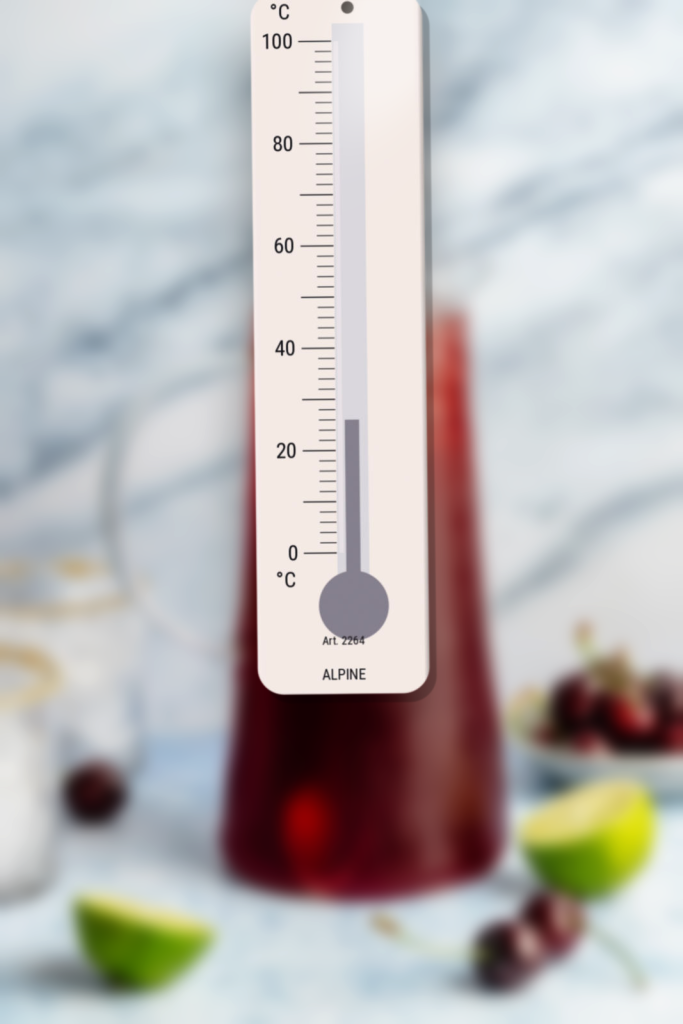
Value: {"value": 26, "unit": "°C"}
